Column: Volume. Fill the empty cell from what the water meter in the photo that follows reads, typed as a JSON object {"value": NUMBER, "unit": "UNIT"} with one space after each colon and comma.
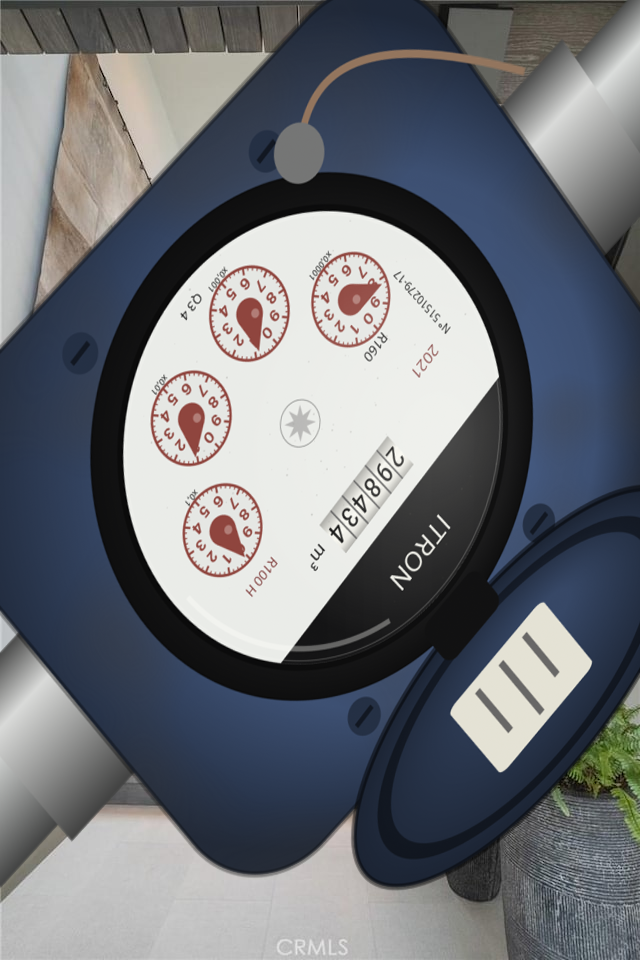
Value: {"value": 298434.0108, "unit": "m³"}
